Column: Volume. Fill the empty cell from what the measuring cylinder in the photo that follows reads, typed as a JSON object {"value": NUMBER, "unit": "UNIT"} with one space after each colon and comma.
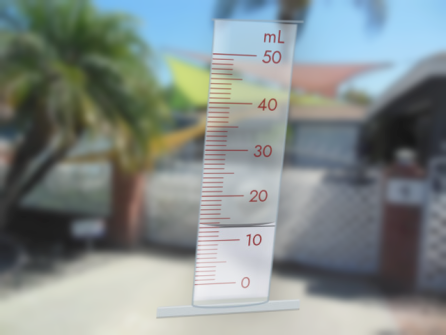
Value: {"value": 13, "unit": "mL"}
